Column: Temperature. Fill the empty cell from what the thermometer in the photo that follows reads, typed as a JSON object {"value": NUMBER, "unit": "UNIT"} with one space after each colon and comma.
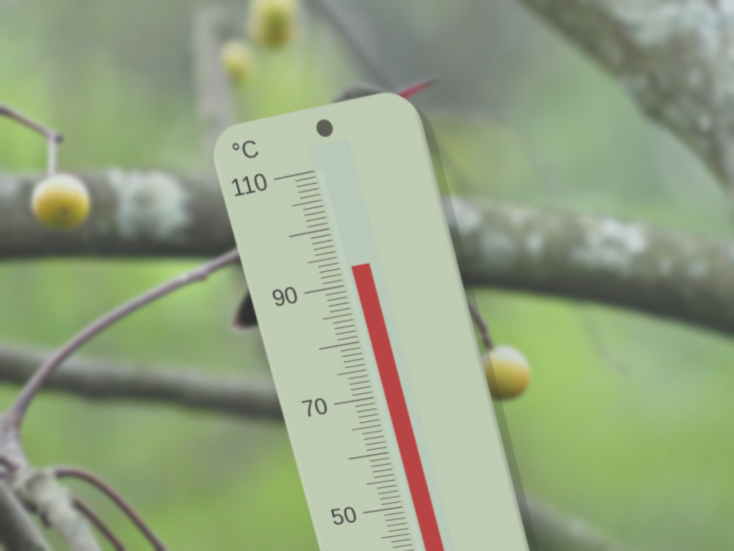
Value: {"value": 93, "unit": "°C"}
